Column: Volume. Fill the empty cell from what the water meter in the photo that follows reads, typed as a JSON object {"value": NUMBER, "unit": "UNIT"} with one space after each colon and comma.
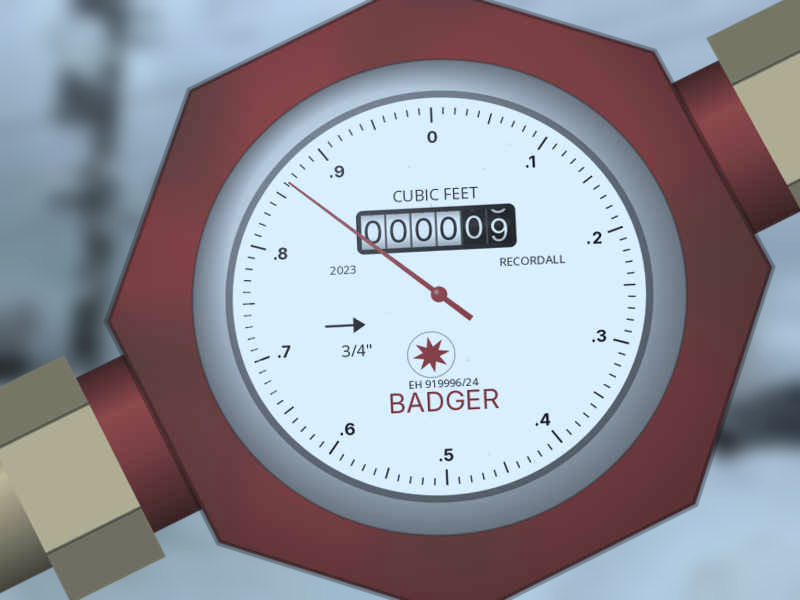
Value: {"value": 8.86, "unit": "ft³"}
